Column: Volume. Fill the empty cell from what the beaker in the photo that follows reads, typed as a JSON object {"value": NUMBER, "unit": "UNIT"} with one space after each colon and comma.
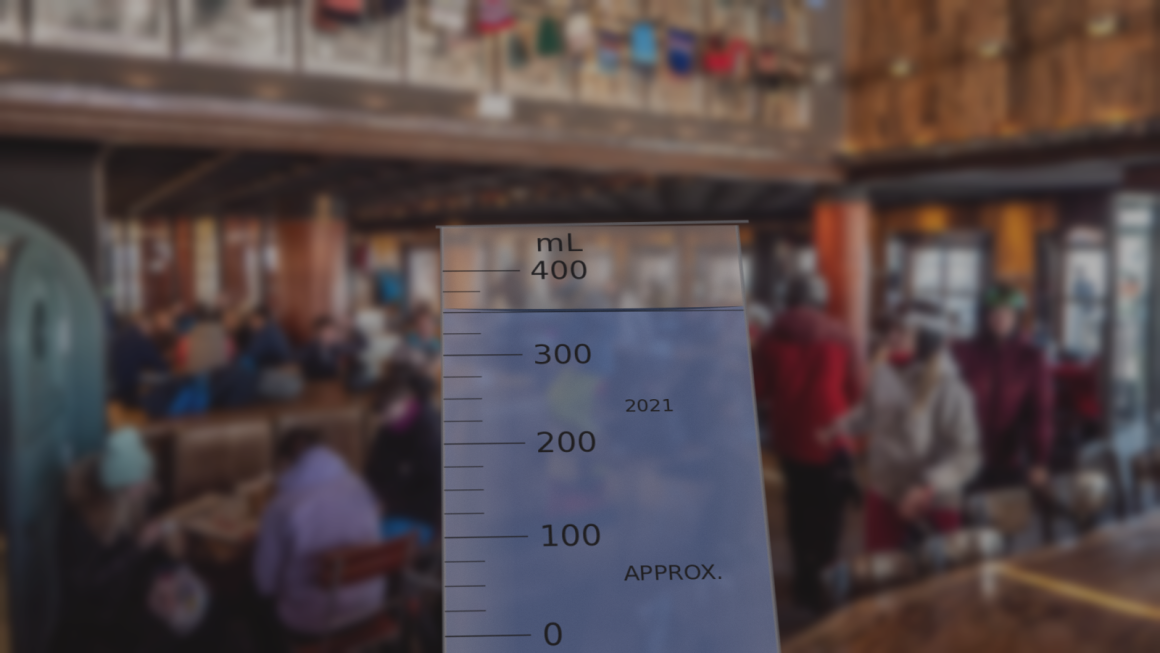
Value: {"value": 350, "unit": "mL"}
